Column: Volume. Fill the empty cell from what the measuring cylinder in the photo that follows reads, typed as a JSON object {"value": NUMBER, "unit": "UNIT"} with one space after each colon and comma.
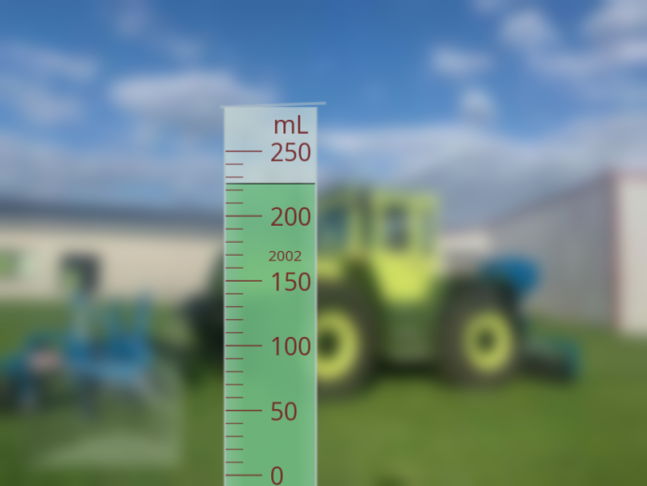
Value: {"value": 225, "unit": "mL"}
